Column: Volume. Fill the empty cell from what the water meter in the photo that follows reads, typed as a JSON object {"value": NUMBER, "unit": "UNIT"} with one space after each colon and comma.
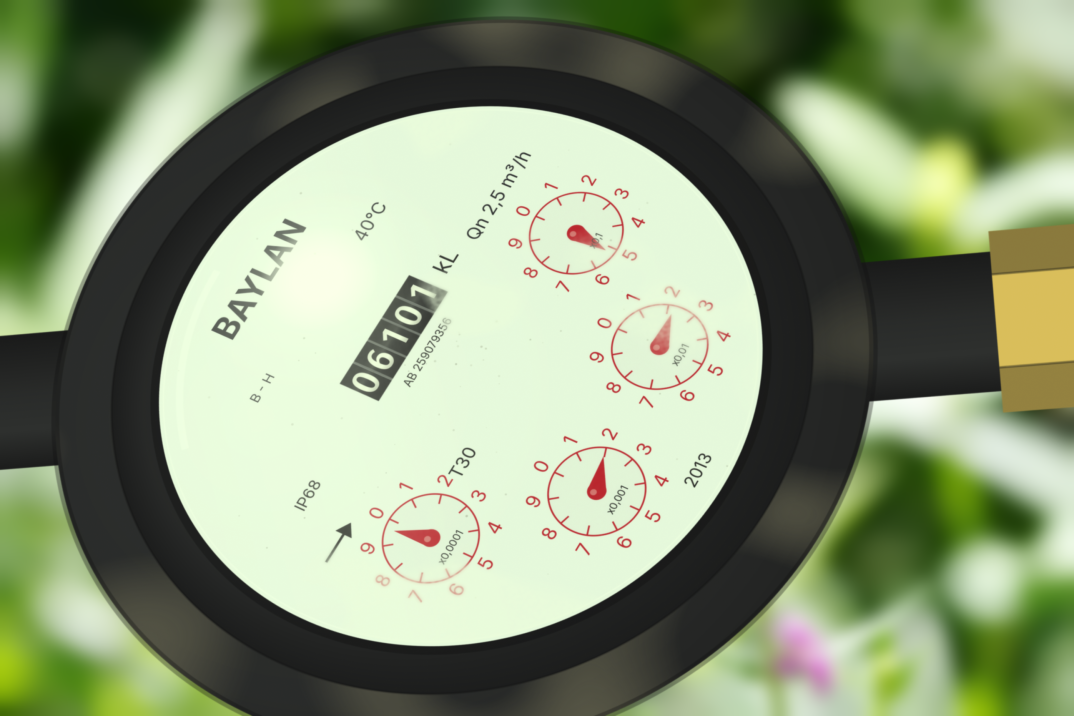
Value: {"value": 6101.5219, "unit": "kL"}
